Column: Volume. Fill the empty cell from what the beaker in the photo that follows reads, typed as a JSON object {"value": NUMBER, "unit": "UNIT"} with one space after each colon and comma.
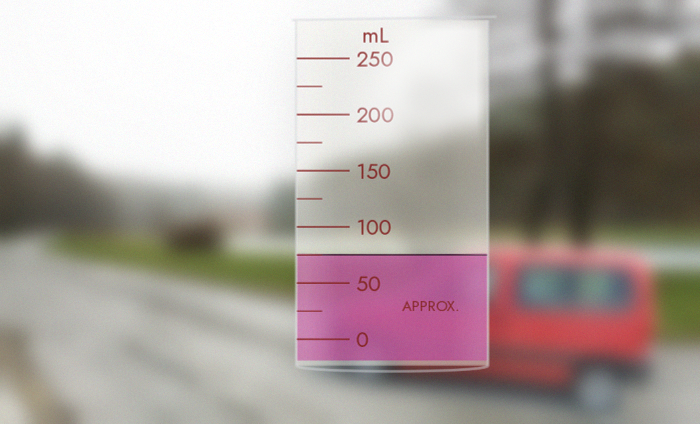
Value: {"value": 75, "unit": "mL"}
